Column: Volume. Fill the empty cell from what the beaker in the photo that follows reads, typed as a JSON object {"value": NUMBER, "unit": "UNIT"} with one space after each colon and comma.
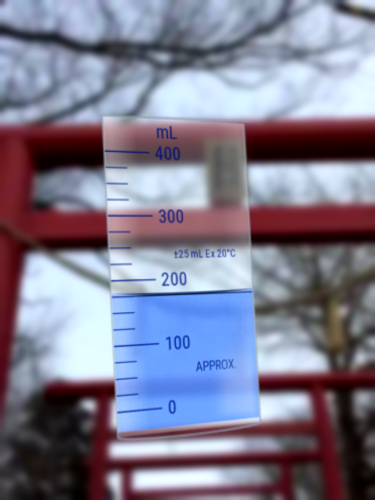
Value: {"value": 175, "unit": "mL"}
